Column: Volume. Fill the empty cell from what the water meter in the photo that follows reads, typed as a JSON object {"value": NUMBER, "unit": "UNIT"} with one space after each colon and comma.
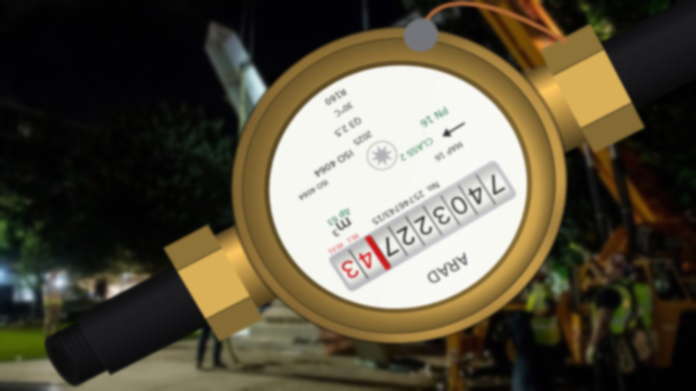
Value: {"value": 7403227.43, "unit": "m³"}
